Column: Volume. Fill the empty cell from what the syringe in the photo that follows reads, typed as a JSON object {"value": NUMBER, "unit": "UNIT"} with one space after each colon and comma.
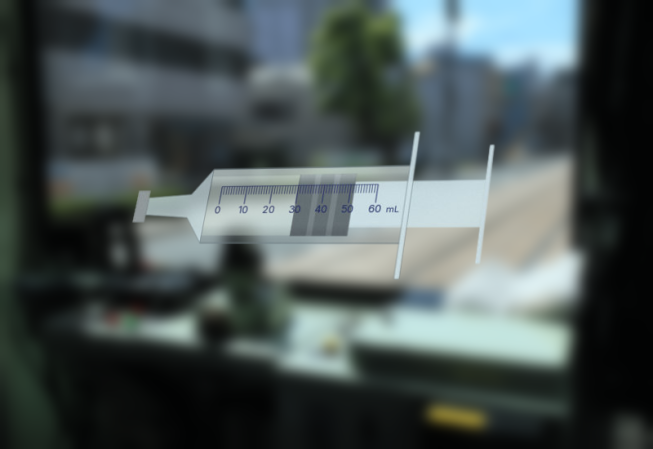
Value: {"value": 30, "unit": "mL"}
